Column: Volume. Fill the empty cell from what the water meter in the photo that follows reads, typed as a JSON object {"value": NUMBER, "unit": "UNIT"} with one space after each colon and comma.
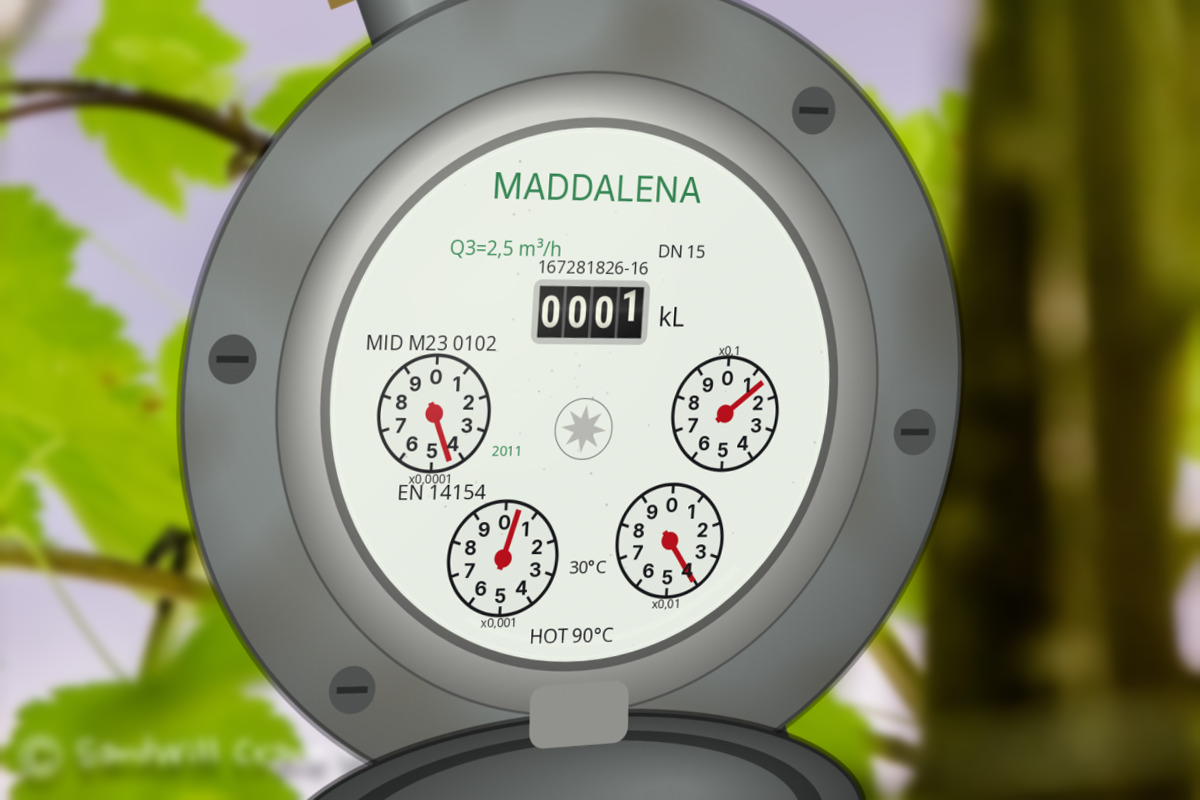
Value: {"value": 1.1404, "unit": "kL"}
